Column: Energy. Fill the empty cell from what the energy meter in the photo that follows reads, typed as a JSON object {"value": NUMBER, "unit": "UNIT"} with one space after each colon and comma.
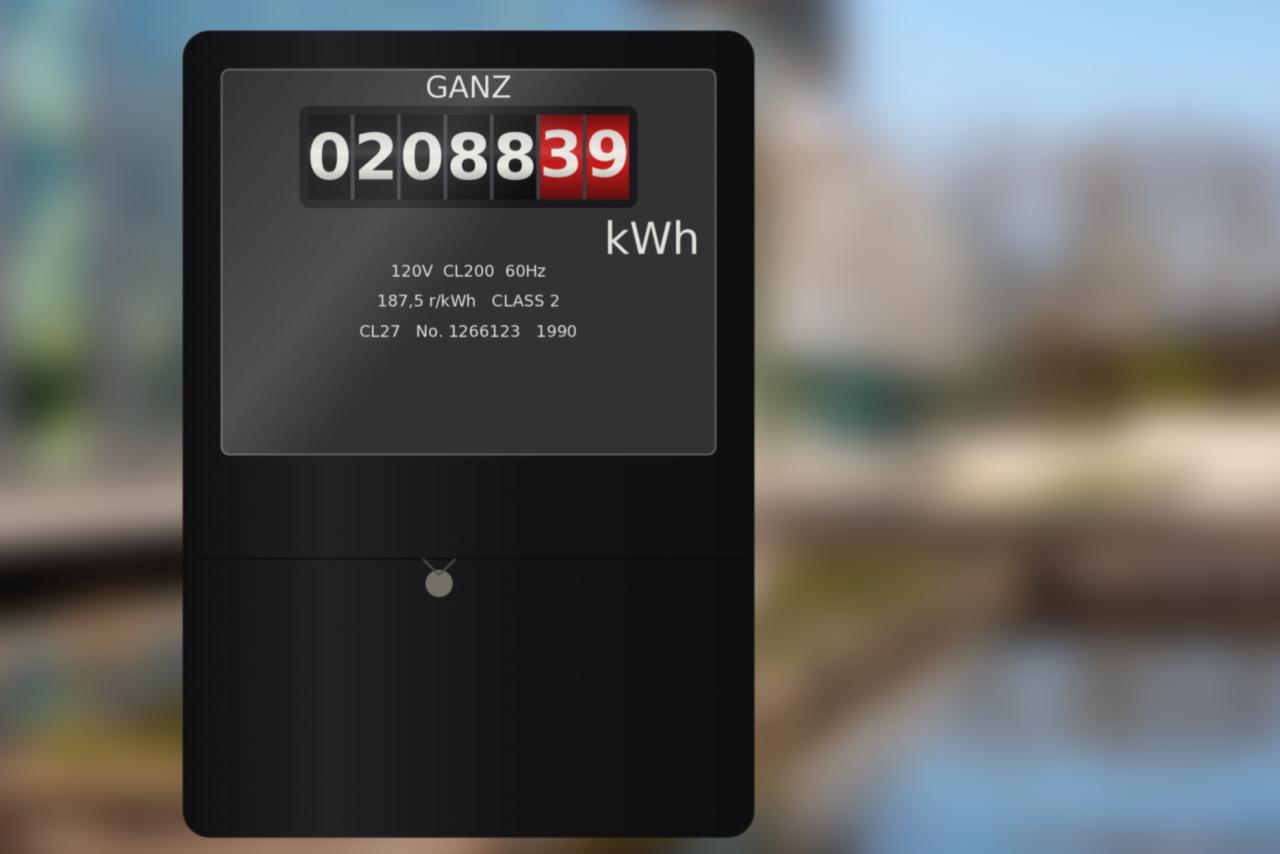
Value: {"value": 2088.39, "unit": "kWh"}
